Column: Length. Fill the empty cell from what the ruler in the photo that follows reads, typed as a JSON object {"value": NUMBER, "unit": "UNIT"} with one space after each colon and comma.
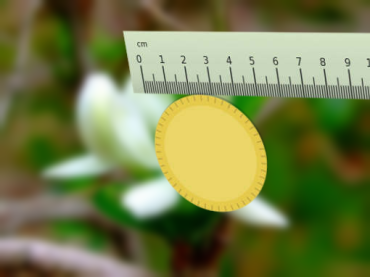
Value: {"value": 5, "unit": "cm"}
